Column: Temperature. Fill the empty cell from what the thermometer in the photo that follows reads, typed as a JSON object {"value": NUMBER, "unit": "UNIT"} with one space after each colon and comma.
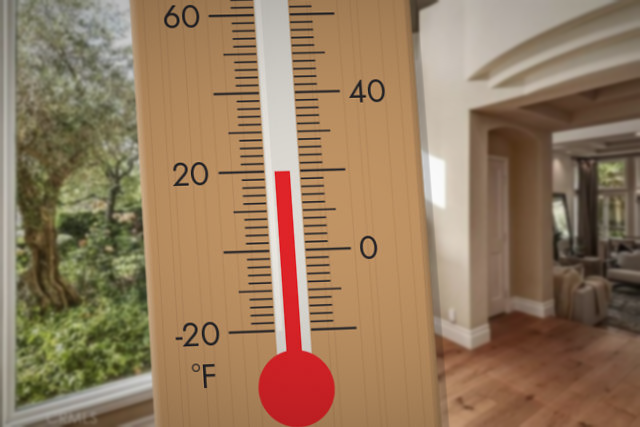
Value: {"value": 20, "unit": "°F"}
